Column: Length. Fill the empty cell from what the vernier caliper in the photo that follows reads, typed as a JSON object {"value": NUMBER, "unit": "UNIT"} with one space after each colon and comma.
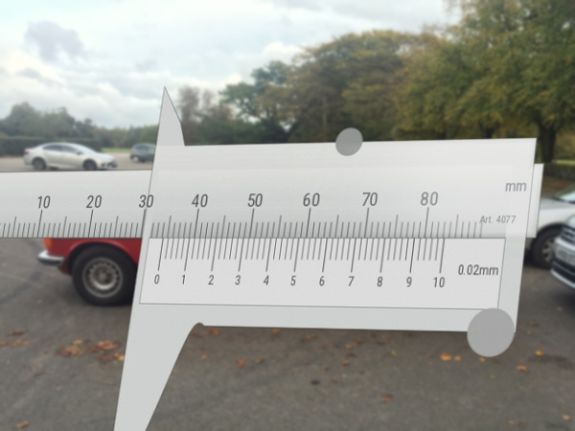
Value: {"value": 34.2, "unit": "mm"}
